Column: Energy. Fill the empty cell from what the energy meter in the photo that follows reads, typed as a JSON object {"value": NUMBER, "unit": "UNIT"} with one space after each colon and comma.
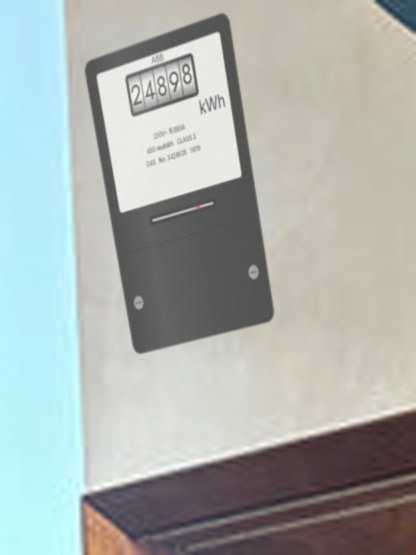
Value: {"value": 24898, "unit": "kWh"}
